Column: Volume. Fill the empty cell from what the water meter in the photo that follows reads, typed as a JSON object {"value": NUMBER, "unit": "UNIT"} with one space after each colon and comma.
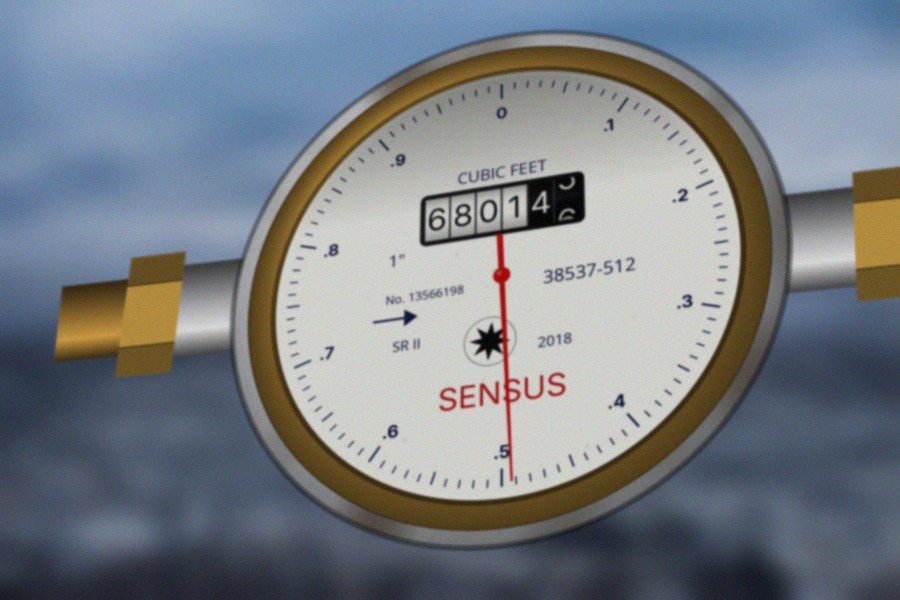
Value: {"value": 680145.49, "unit": "ft³"}
